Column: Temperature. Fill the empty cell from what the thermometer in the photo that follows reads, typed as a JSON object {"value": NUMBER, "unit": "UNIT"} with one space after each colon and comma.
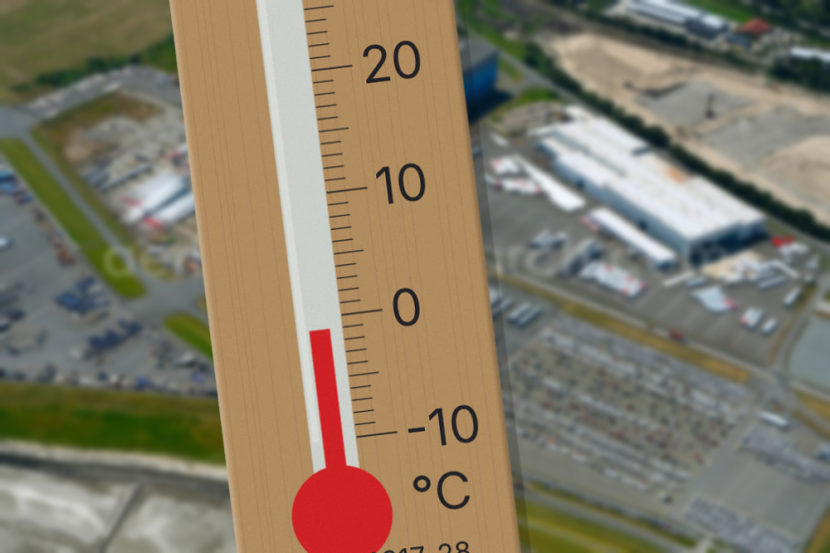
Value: {"value": -1, "unit": "°C"}
